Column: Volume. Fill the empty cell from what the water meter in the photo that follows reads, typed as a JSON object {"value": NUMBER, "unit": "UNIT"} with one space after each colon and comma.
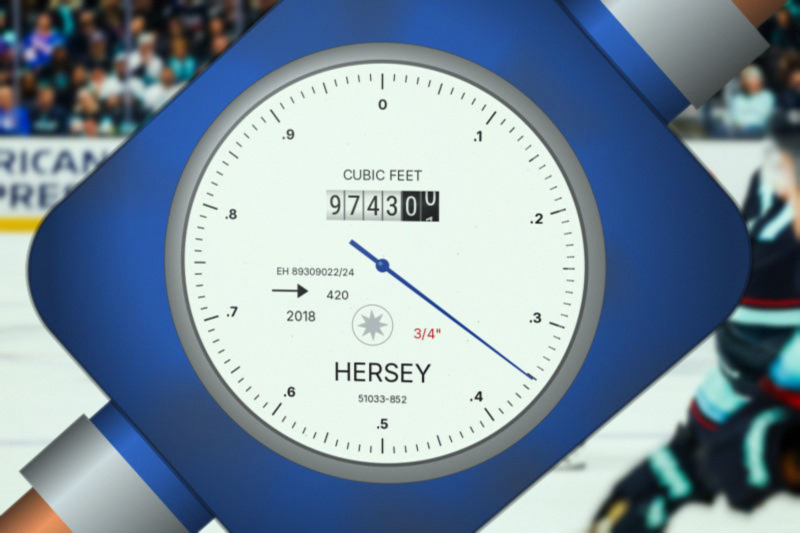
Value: {"value": 974300.35, "unit": "ft³"}
